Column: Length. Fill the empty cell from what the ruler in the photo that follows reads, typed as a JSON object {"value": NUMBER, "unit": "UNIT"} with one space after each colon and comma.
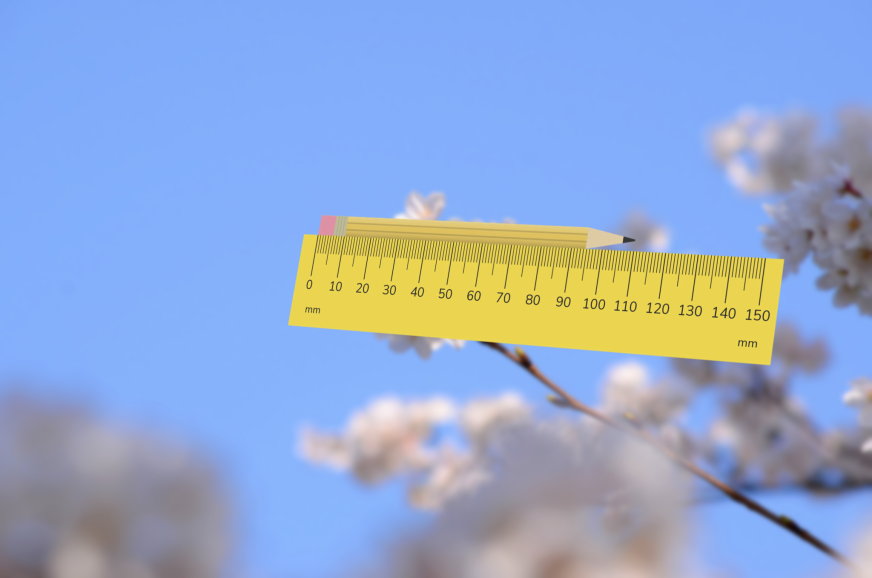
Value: {"value": 110, "unit": "mm"}
